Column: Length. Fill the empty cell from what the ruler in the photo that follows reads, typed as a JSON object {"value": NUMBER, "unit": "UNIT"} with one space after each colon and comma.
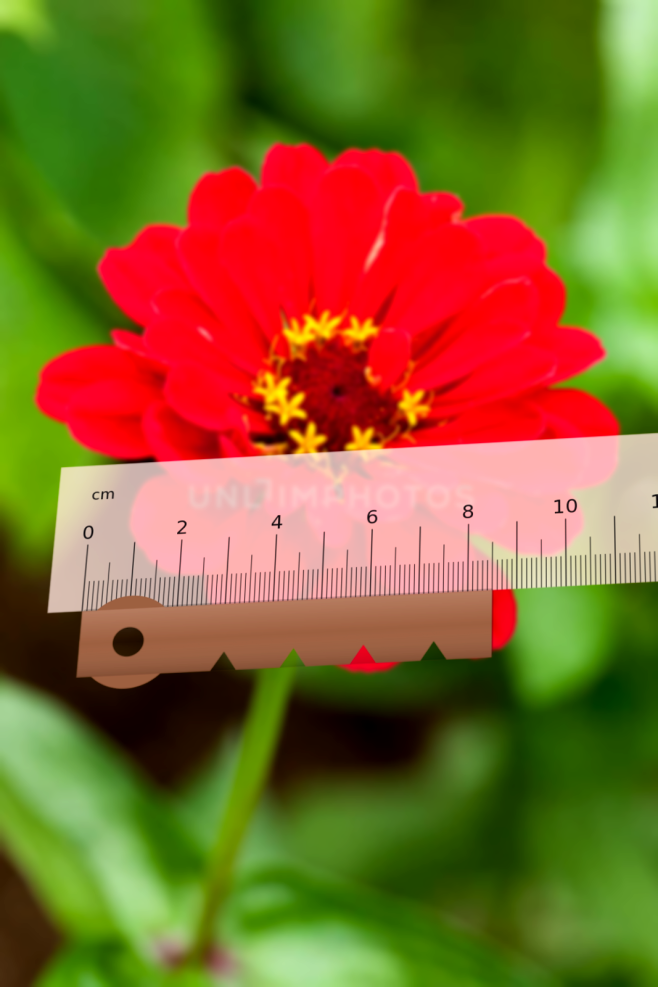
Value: {"value": 8.5, "unit": "cm"}
